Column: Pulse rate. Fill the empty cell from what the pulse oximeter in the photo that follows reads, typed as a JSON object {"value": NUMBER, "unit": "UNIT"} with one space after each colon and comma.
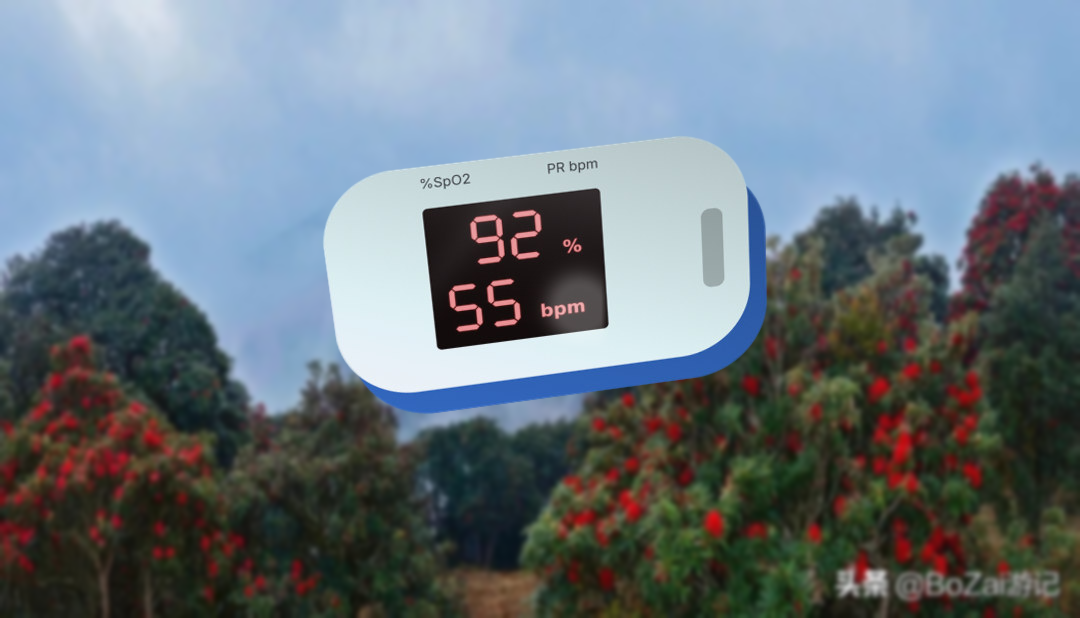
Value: {"value": 55, "unit": "bpm"}
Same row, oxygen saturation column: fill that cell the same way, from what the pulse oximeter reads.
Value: {"value": 92, "unit": "%"}
